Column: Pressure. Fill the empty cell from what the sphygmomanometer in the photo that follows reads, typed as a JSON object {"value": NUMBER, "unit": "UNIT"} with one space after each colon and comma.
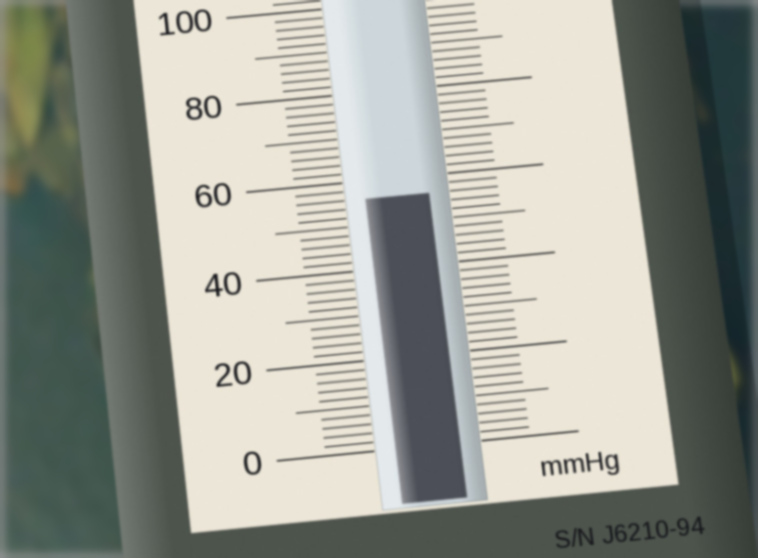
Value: {"value": 56, "unit": "mmHg"}
